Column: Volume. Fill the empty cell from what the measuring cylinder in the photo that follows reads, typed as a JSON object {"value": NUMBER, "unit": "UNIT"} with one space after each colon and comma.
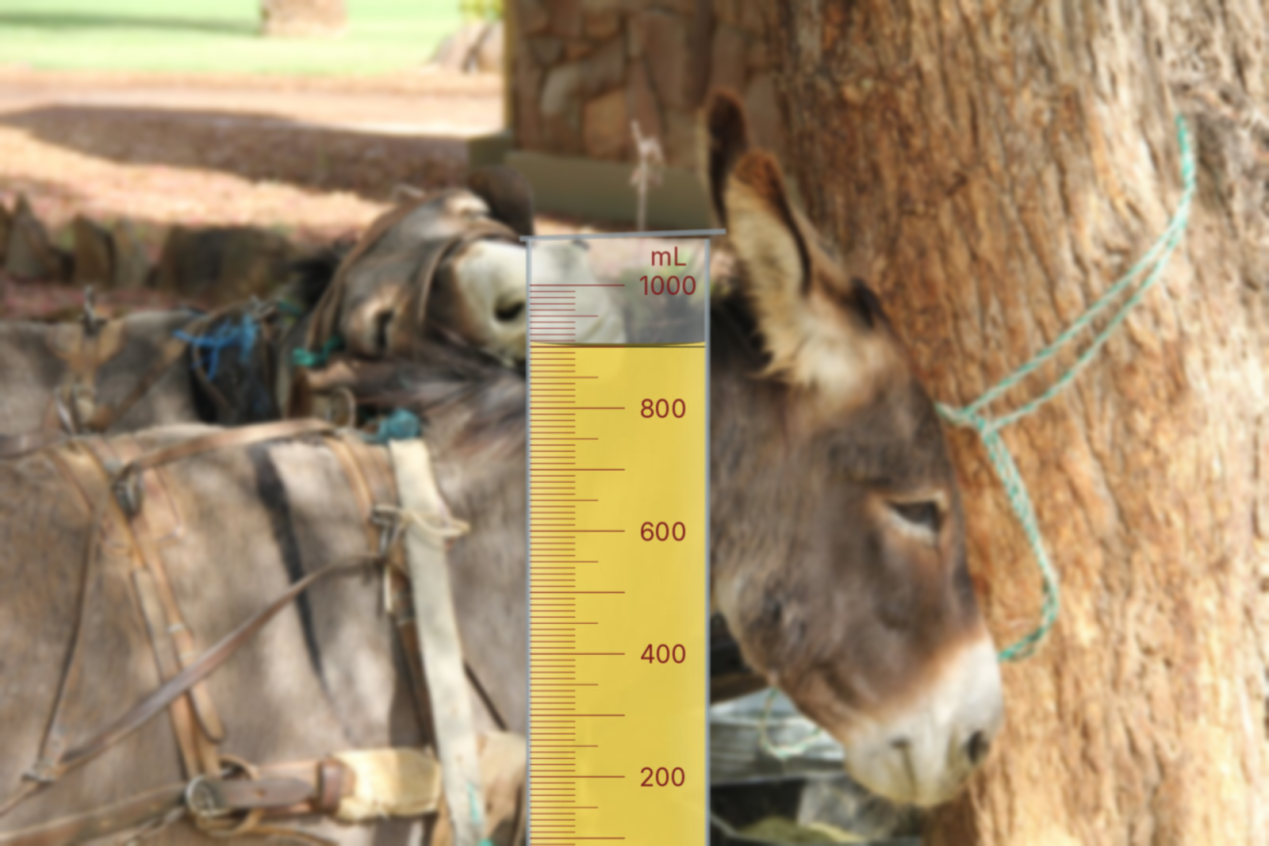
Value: {"value": 900, "unit": "mL"}
